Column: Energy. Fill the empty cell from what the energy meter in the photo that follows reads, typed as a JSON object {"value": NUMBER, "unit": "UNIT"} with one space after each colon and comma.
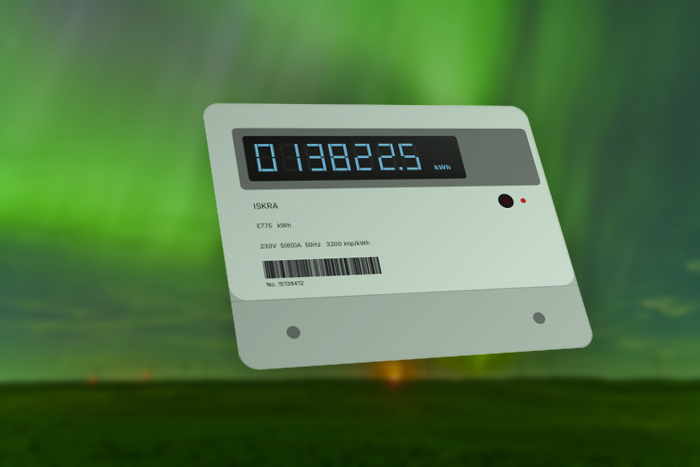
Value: {"value": 13822.5, "unit": "kWh"}
